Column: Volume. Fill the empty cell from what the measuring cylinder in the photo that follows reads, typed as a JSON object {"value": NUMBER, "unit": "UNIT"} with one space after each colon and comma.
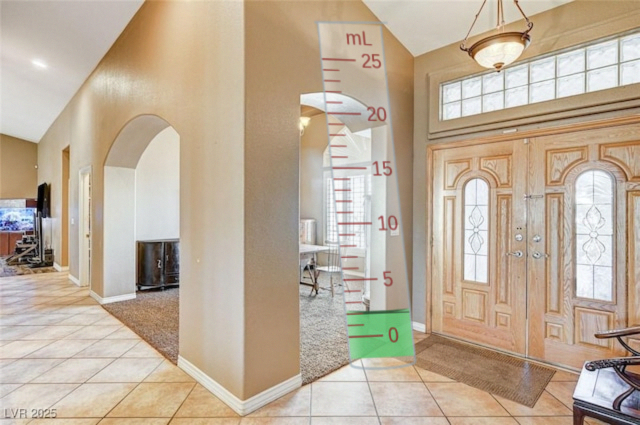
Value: {"value": 2, "unit": "mL"}
